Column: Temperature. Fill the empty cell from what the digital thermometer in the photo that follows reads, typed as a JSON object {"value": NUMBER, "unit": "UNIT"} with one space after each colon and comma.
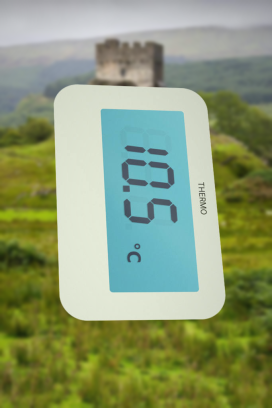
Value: {"value": 10.5, "unit": "°C"}
